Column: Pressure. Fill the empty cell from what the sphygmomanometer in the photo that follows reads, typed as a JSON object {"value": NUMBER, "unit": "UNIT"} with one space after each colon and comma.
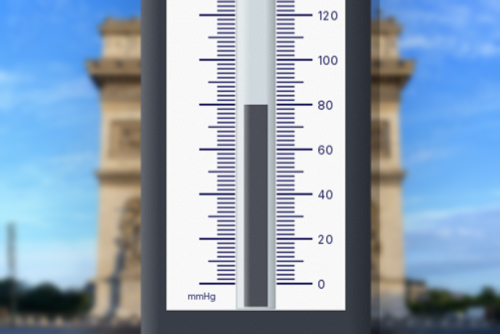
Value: {"value": 80, "unit": "mmHg"}
